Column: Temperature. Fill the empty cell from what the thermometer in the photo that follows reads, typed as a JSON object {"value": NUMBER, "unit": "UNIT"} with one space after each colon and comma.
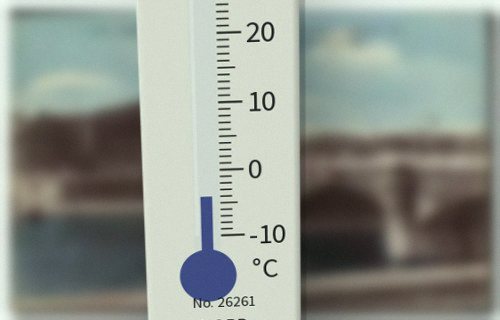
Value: {"value": -4, "unit": "°C"}
